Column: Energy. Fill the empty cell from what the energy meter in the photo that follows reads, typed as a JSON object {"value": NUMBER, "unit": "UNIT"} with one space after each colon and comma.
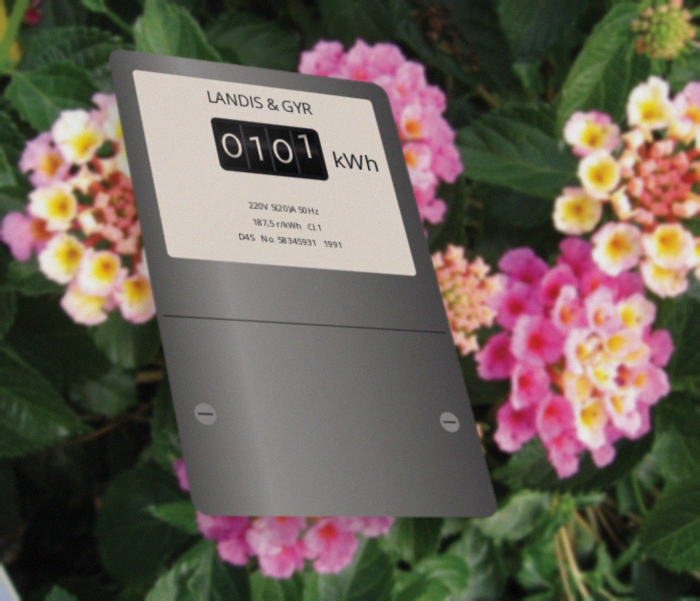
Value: {"value": 101, "unit": "kWh"}
